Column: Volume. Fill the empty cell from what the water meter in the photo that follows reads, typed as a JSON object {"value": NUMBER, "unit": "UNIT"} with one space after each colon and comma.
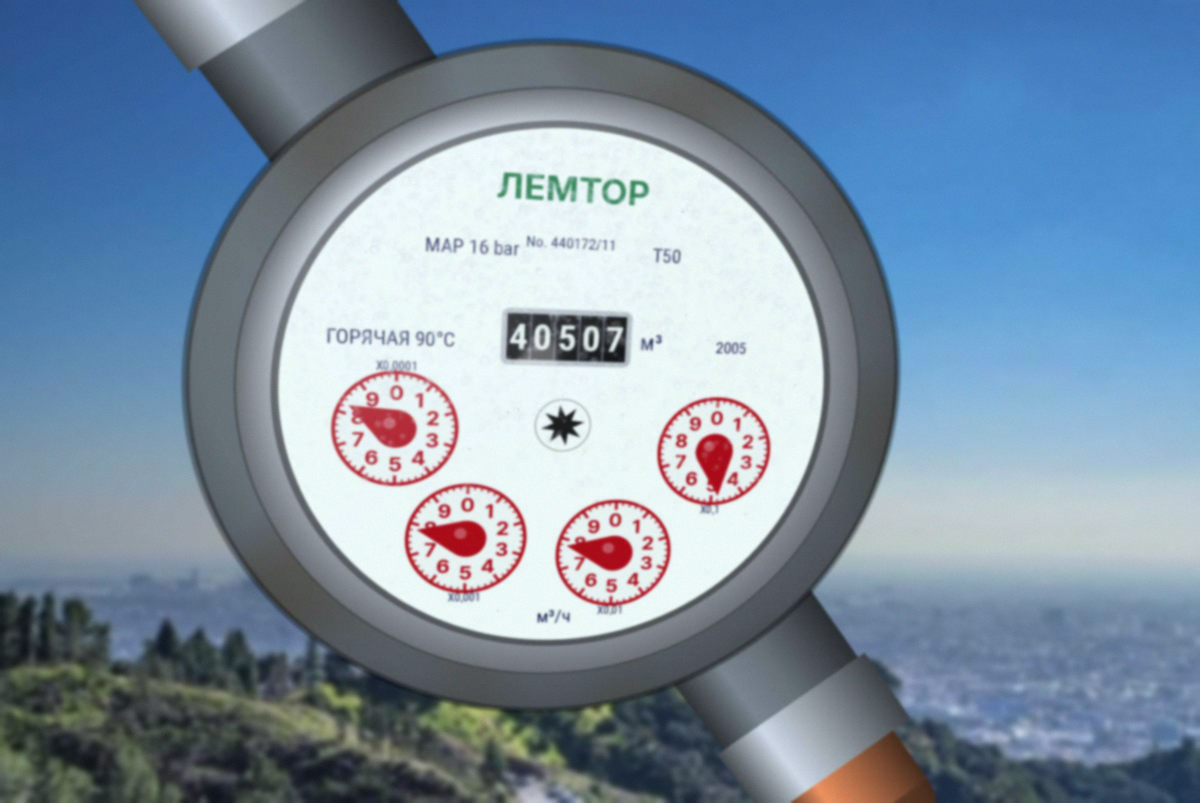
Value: {"value": 40507.4778, "unit": "m³"}
